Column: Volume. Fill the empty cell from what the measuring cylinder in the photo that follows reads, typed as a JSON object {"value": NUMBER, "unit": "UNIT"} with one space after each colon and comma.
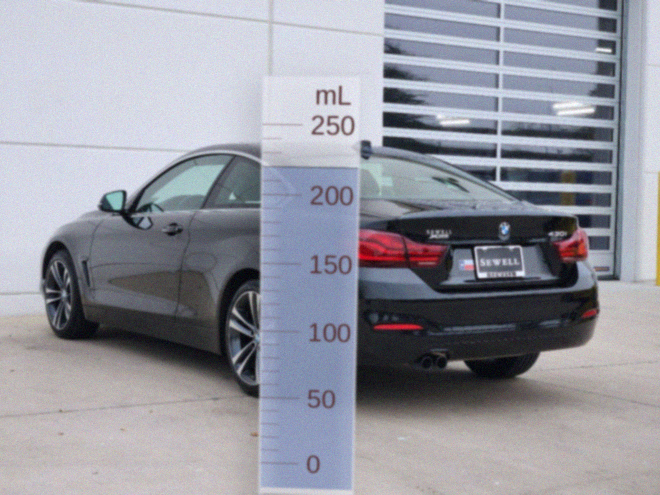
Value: {"value": 220, "unit": "mL"}
